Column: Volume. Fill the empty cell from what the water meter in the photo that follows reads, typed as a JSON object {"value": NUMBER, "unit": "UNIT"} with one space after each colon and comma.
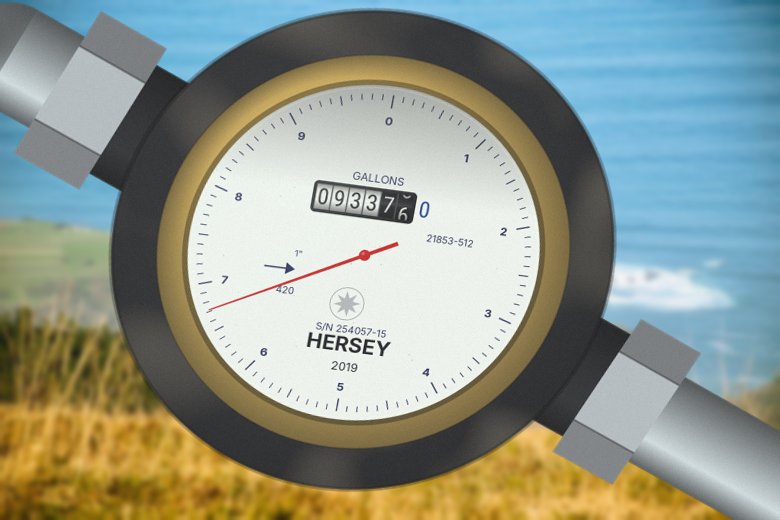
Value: {"value": 933756.7, "unit": "gal"}
